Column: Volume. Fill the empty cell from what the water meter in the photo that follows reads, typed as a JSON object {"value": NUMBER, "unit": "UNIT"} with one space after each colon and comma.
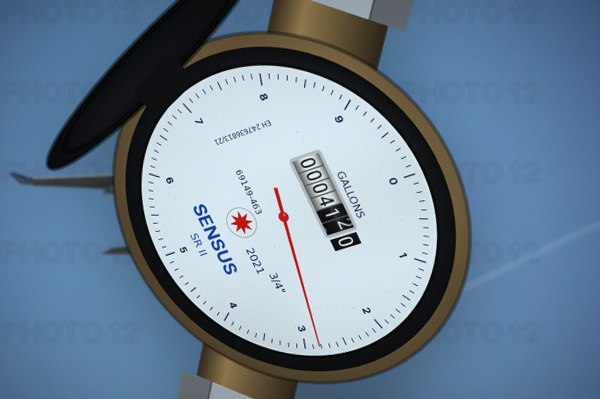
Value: {"value": 4122.8, "unit": "gal"}
